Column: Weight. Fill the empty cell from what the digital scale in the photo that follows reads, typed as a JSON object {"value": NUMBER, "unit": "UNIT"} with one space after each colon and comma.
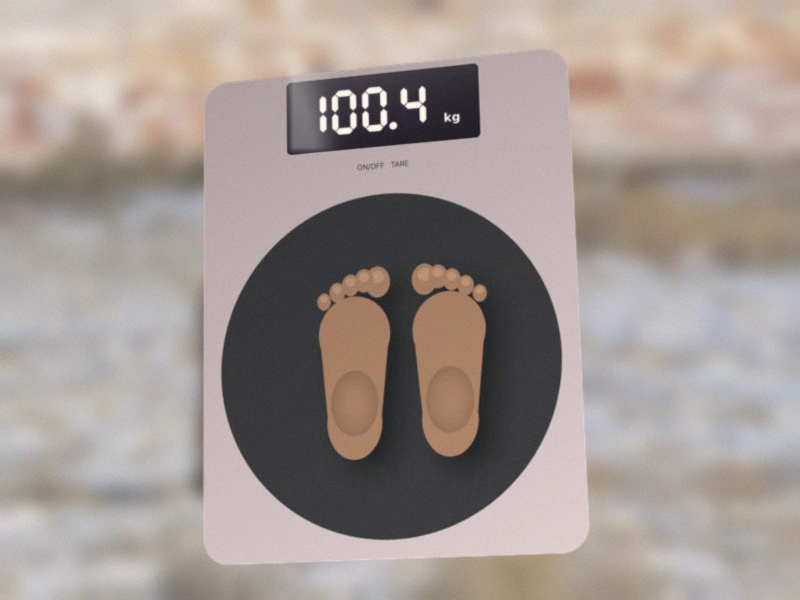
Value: {"value": 100.4, "unit": "kg"}
